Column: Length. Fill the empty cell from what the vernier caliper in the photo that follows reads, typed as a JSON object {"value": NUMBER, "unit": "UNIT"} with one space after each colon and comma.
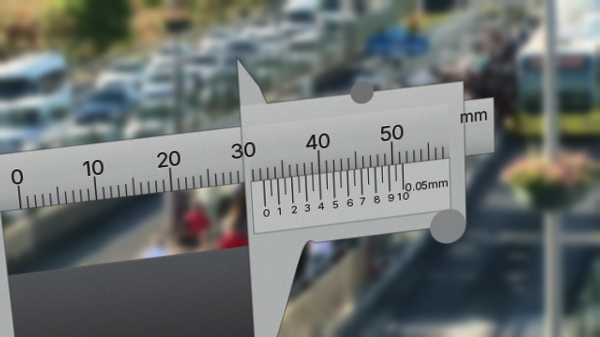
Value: {"value": 32.4, "unit": "mm"}
